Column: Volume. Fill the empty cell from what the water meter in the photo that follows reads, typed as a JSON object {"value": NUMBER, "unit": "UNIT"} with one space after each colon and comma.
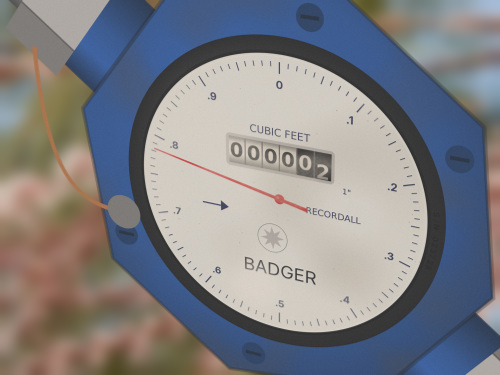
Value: {"value": 1.78, "unit": "ft³"}
